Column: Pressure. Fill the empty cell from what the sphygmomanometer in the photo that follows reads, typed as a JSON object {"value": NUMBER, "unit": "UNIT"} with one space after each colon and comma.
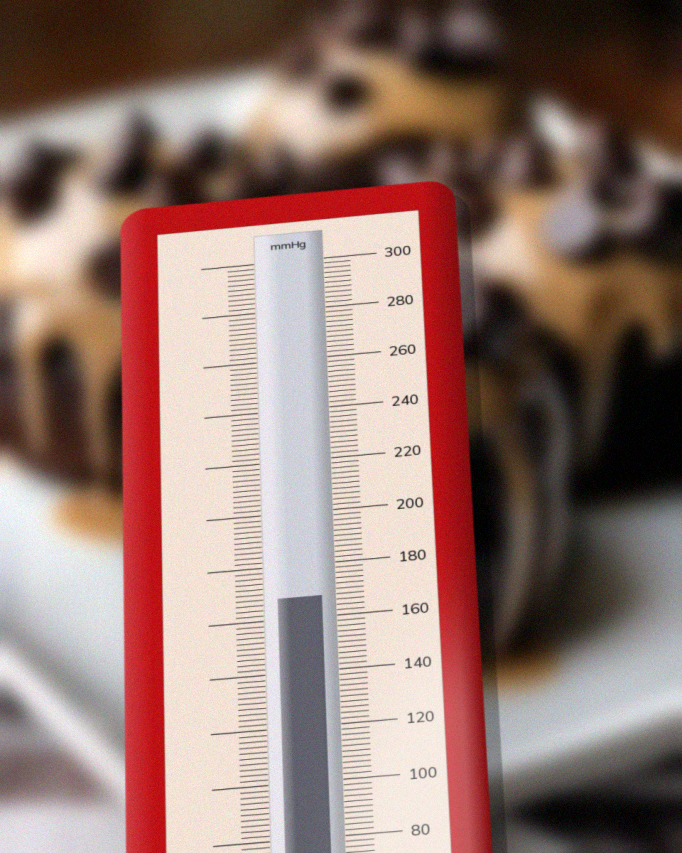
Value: {"value": 168, "unit": "mmHg"}
